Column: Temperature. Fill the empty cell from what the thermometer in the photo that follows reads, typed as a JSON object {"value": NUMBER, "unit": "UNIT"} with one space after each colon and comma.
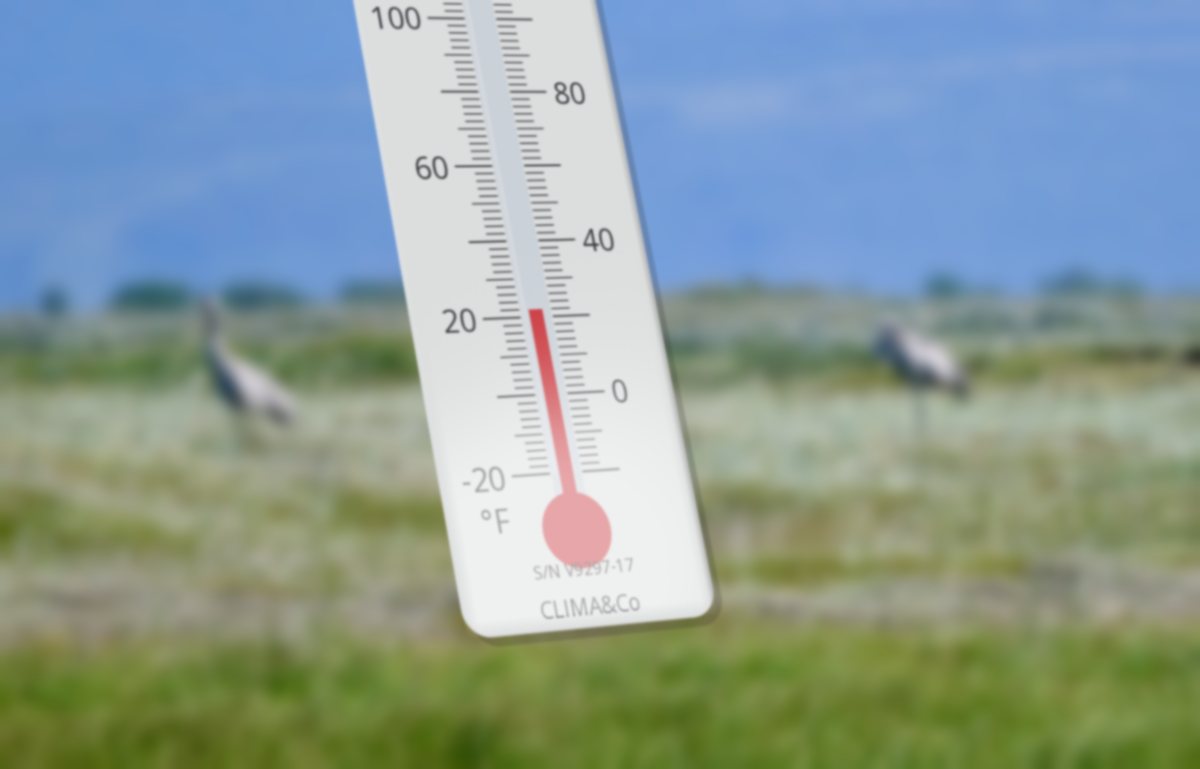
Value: {"value": 22, "unit": "°F"}
